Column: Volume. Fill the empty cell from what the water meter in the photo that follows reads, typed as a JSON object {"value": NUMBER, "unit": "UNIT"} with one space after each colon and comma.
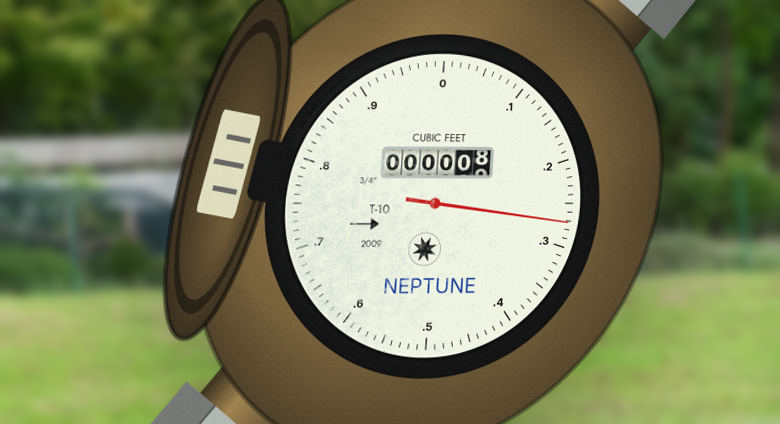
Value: {"value": 8.27, "unit": "ft³"}
